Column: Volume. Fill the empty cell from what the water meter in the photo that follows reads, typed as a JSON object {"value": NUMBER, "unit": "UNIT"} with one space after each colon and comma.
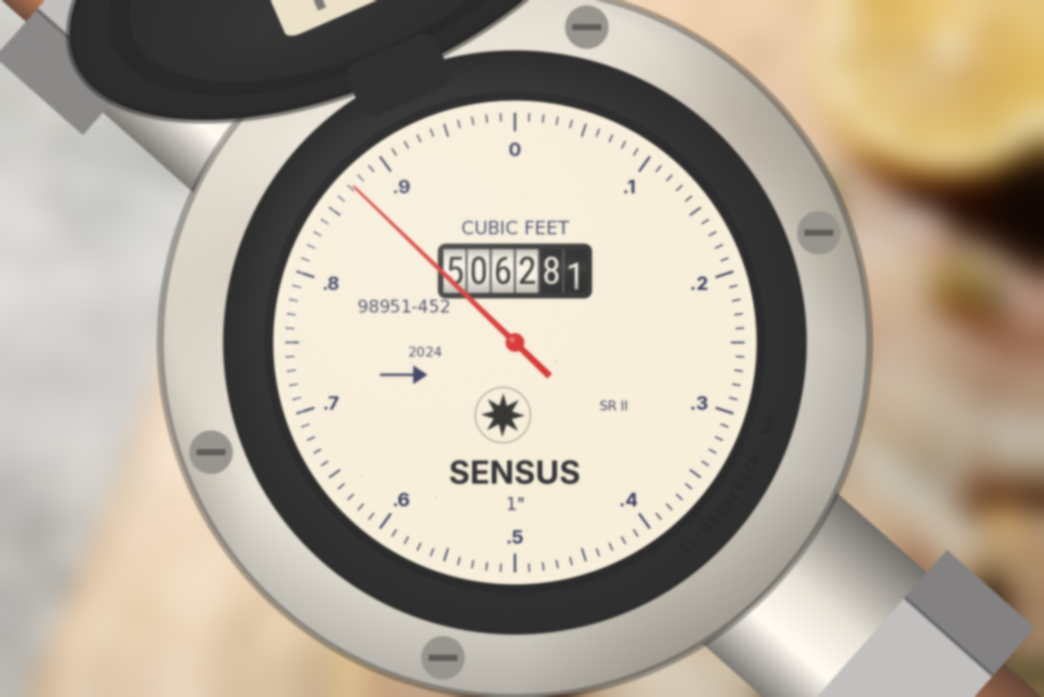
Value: {"value": 506280.87, "unit": "ft³"}
